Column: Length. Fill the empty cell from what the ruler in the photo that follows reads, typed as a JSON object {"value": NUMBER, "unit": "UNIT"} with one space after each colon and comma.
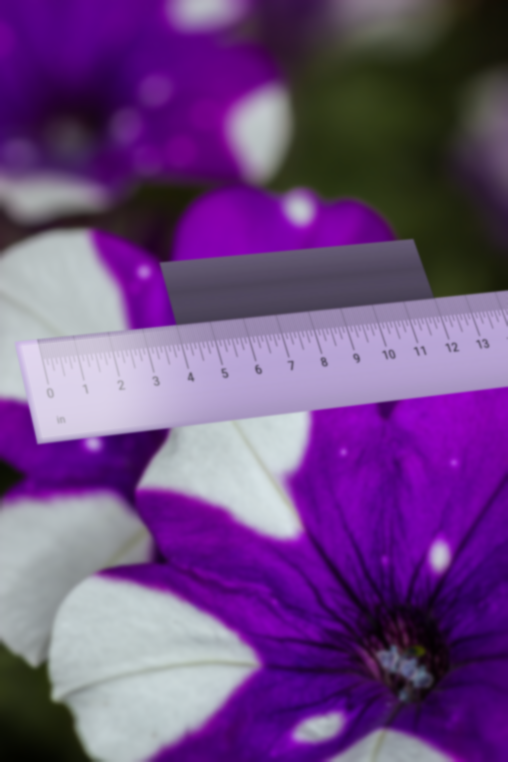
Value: {"value": 8, "unit": "in"}
